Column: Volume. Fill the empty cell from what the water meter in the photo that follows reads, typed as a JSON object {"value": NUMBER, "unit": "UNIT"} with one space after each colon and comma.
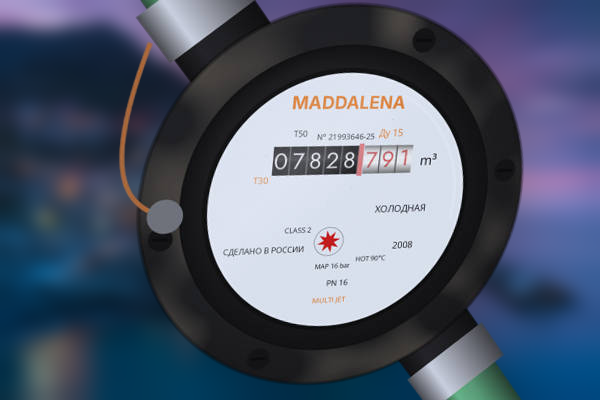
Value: {"value": 7828.791, "unit": "m³"}
